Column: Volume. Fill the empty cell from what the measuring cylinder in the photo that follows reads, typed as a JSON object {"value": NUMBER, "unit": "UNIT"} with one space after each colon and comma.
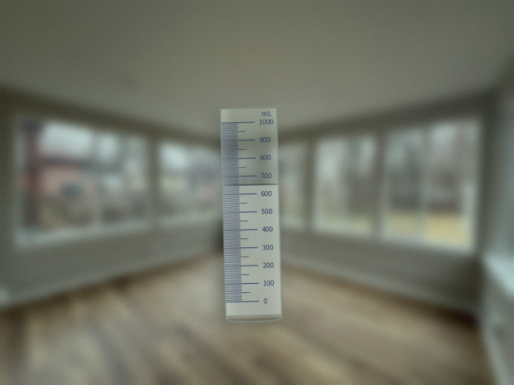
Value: {"value": 650, "unit": "mL"}
